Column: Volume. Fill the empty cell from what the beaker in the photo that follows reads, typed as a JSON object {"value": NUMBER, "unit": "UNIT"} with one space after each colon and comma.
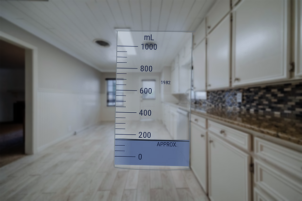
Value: {"value": 150, "unit": "mL"}
